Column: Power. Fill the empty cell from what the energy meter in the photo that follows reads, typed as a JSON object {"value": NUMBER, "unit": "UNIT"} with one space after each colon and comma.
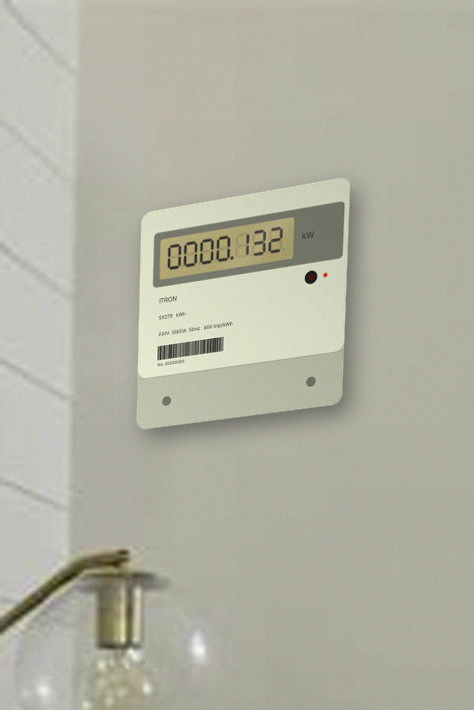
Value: {"value": 0.132, "unit": "kW"}
